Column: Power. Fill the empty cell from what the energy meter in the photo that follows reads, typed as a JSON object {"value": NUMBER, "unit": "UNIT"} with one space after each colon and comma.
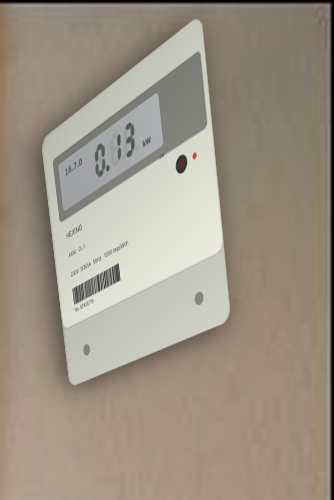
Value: {"value": 0.13, "unit": "kW"}
